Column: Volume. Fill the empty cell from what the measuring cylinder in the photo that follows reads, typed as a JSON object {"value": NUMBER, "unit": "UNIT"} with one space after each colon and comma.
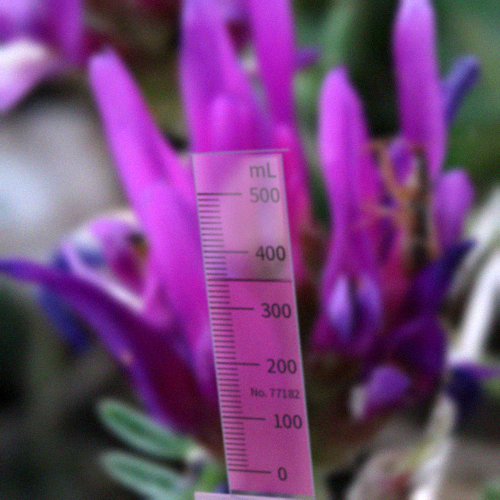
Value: {"value": 350, "unit": "mL"}
